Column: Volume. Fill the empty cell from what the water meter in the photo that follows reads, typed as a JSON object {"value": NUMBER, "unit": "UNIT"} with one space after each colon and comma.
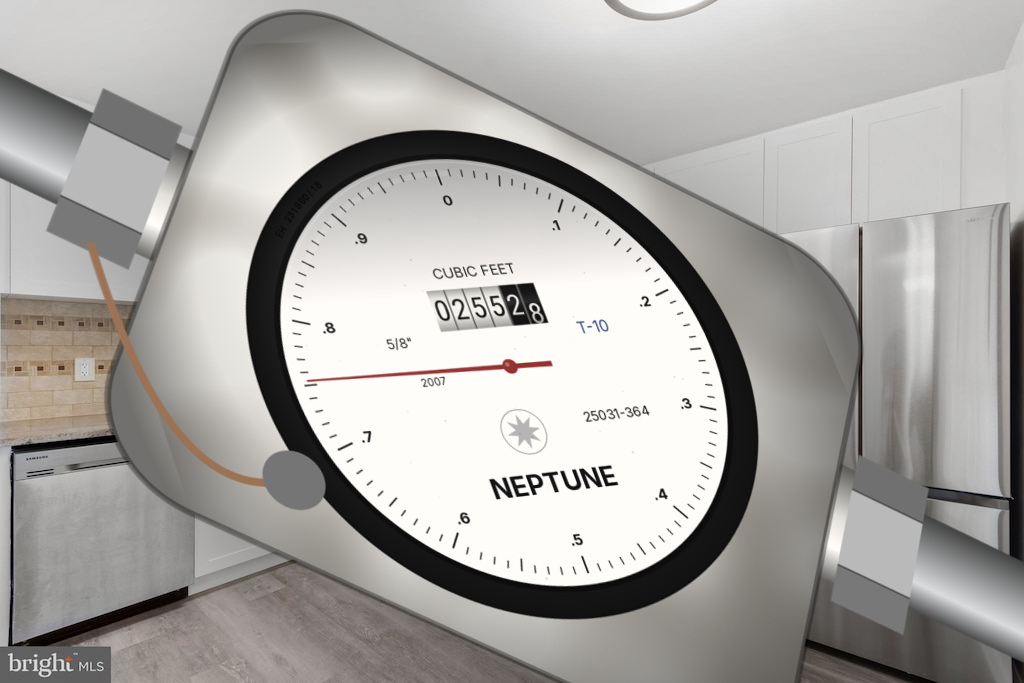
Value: {"value": 25527.75, "unit": "ft³"}
